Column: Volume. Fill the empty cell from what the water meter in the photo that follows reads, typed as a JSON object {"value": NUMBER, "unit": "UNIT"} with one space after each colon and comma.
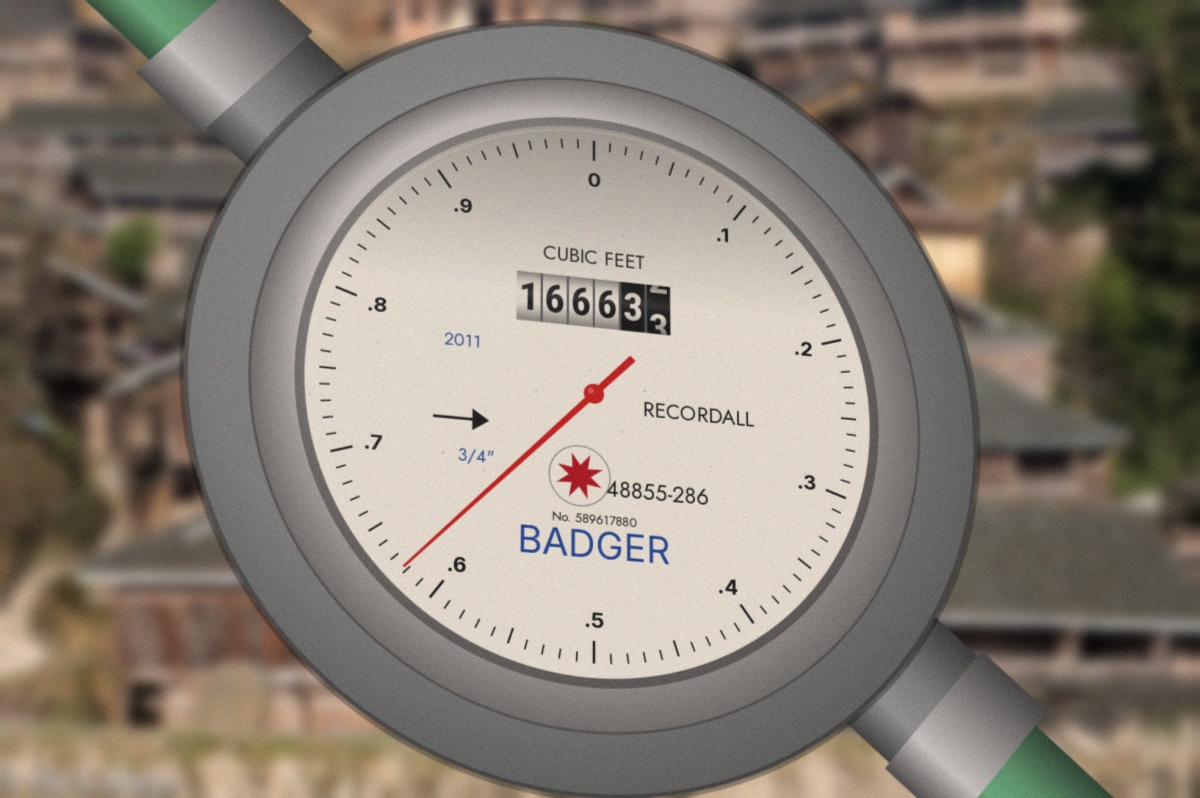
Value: {"value": 166632.62, "unit": "ft³"}
